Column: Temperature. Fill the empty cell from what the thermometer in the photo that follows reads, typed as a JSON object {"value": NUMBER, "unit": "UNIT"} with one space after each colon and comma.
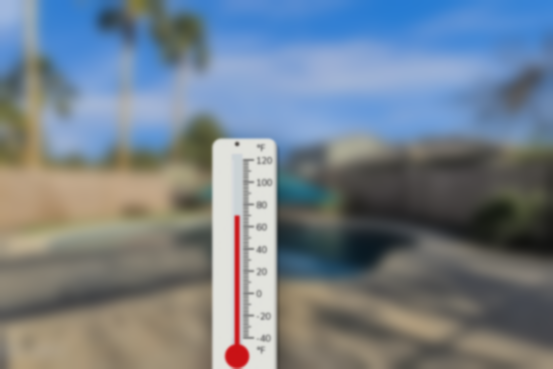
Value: {"value": 70, "unit": "°F"}
